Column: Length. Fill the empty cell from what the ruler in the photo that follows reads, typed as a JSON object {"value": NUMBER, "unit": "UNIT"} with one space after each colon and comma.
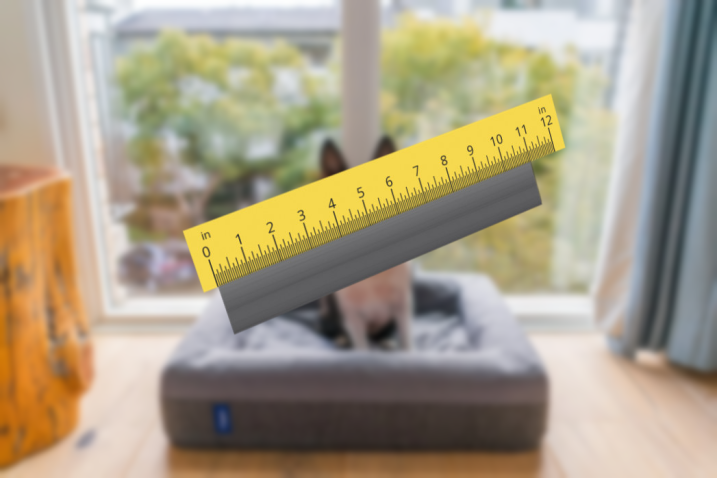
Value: {"value": 11, "unit": "in"}
